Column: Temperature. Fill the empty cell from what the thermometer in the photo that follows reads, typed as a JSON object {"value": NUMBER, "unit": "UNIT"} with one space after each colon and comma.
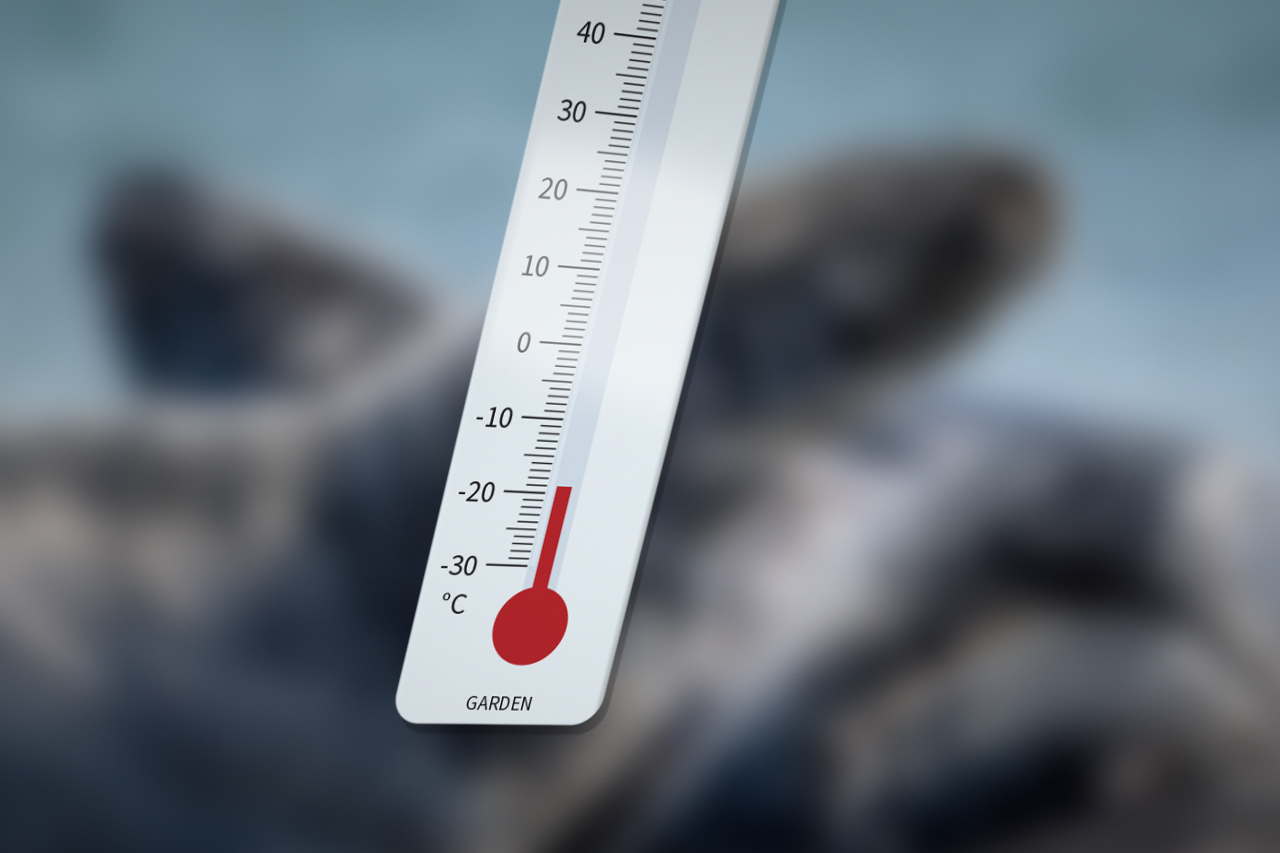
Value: {"value": -19, "unit": "°C"}
